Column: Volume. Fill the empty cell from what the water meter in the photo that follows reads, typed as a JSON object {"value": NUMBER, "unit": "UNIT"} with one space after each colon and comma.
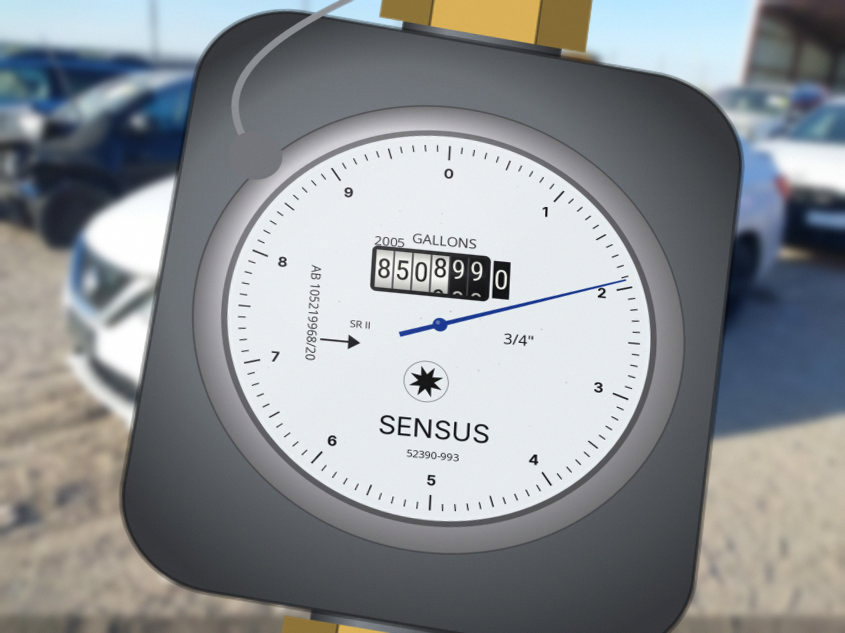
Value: {"value": 8508991.9, "unit": "gal"}
